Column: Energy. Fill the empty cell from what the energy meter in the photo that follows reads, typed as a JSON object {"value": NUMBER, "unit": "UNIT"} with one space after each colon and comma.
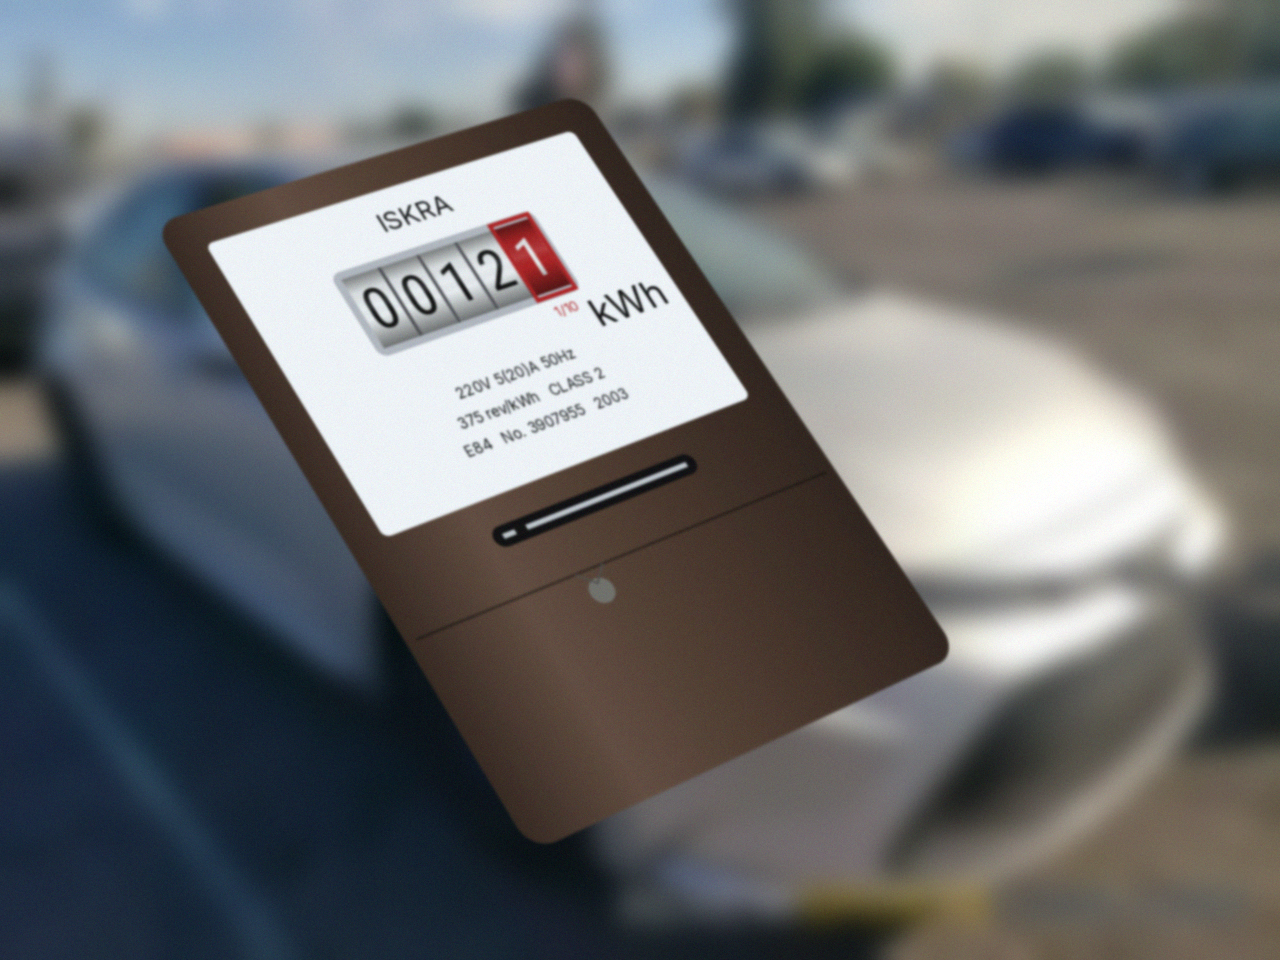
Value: {"value": 12.1, "unit": "kWh"}
